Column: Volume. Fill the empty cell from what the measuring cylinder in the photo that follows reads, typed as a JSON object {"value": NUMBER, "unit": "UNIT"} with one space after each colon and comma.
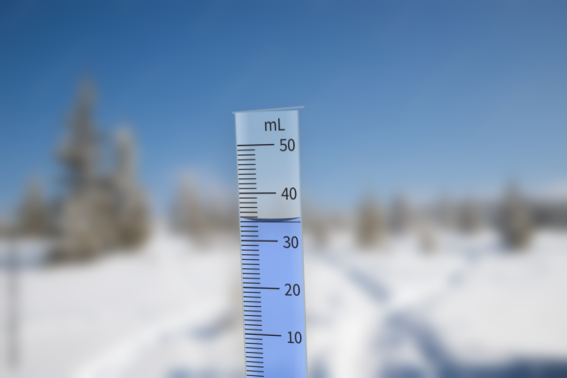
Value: {"value": 34, "unit": "mL"}
